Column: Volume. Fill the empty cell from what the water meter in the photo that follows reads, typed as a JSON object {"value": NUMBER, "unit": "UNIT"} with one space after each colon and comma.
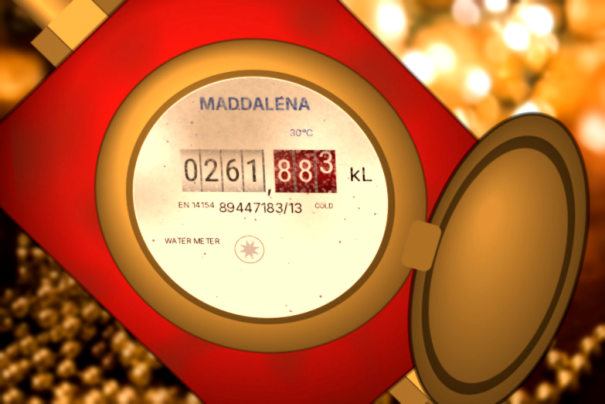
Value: {"value": 261.883, "unit": "kL"}
